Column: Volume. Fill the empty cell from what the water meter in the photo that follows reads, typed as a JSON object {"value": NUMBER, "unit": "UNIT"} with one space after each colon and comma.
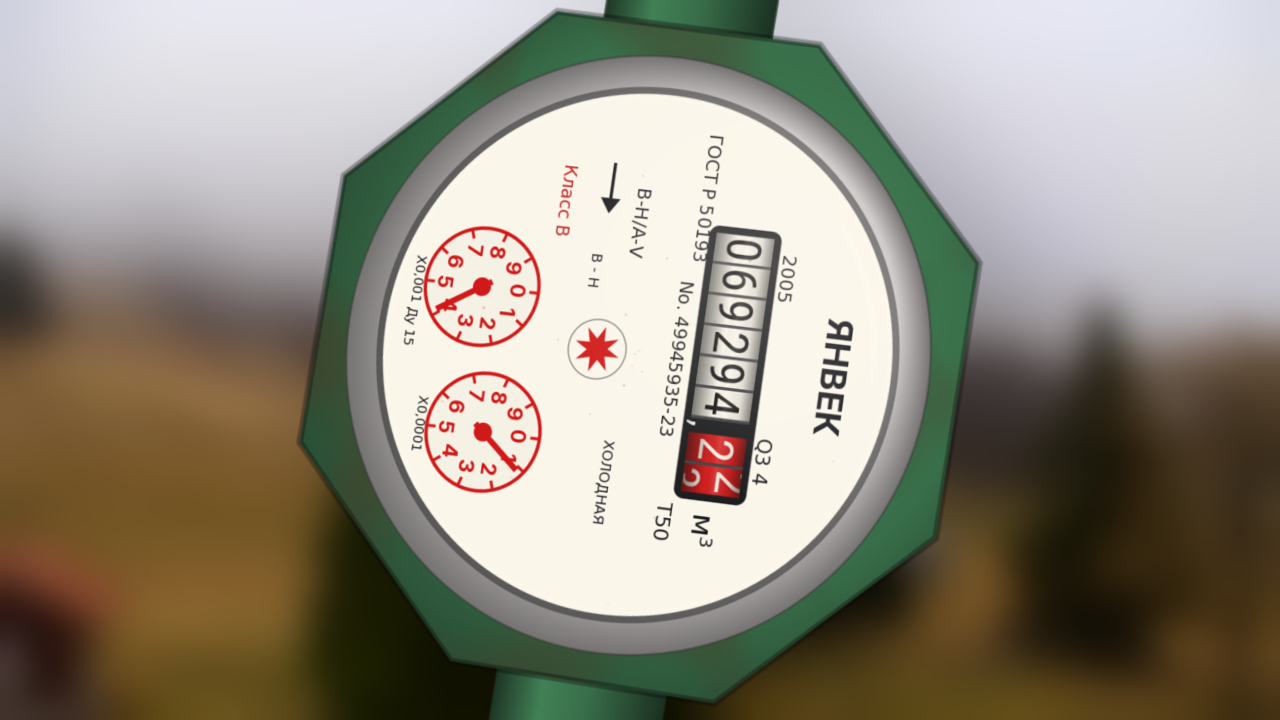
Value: {"value": 69294.2241, "unit": "m³"}
